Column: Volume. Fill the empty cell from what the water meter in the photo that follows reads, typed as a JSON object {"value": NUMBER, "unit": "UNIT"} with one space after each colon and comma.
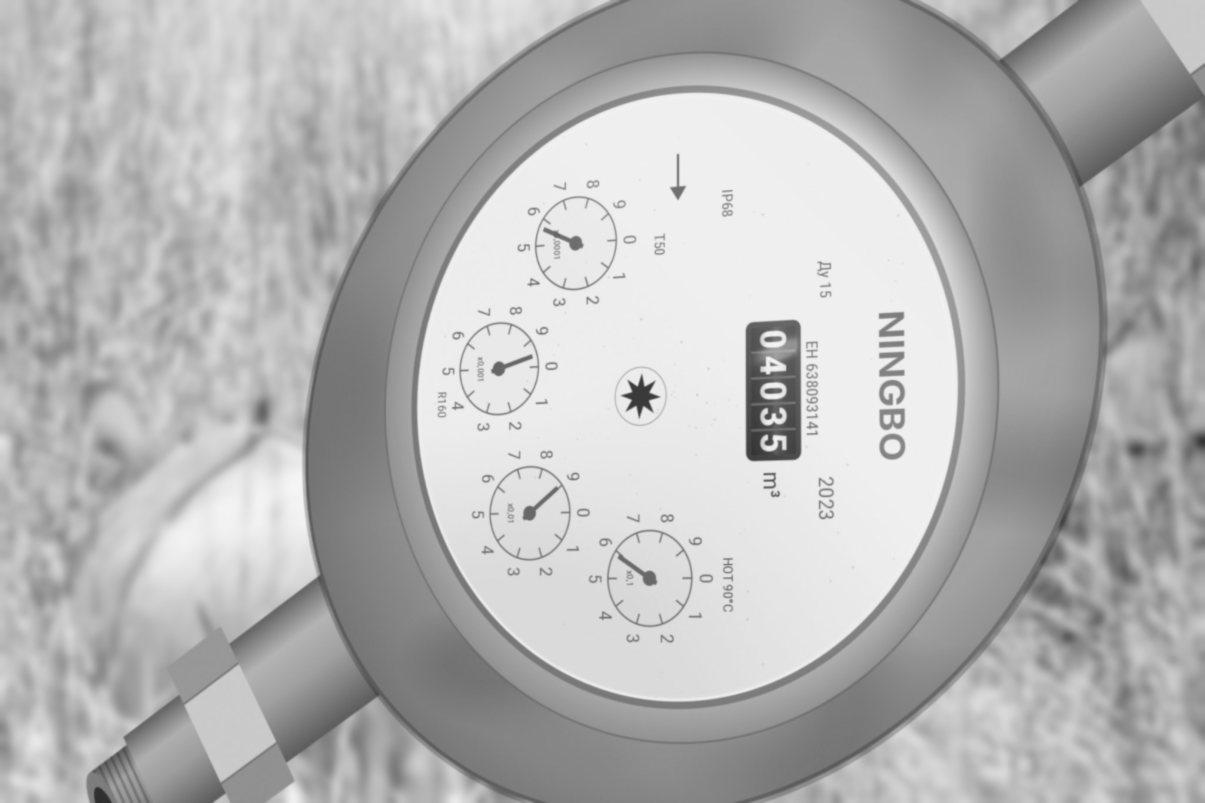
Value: {"value": 4035.5895, "unit": "m³"}
